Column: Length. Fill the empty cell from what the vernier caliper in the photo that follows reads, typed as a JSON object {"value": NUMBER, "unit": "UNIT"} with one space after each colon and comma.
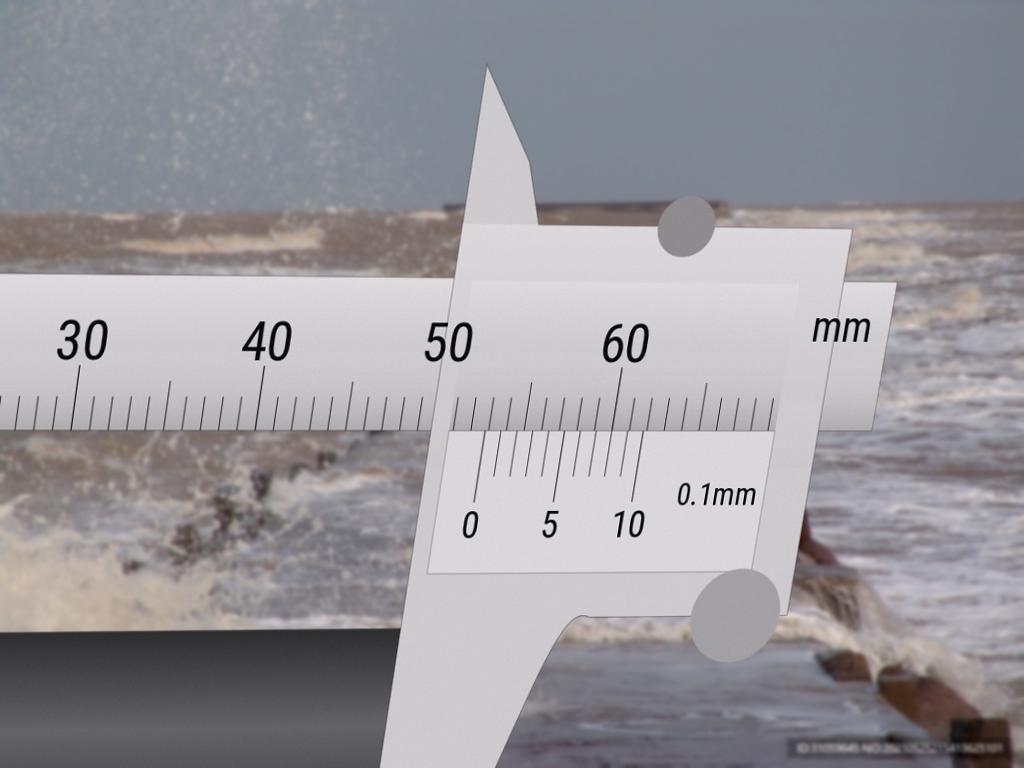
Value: {"value": 52.8, "unit": "mm"}
